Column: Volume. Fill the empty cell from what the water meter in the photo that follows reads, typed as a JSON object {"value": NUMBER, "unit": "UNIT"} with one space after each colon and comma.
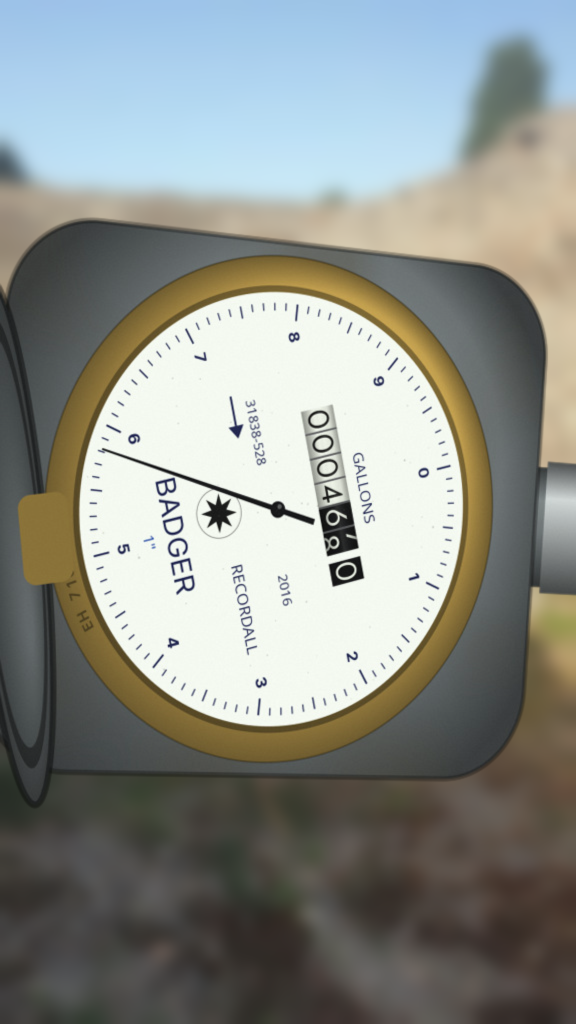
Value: {"value": 4675.8, "unit": "gal"}
